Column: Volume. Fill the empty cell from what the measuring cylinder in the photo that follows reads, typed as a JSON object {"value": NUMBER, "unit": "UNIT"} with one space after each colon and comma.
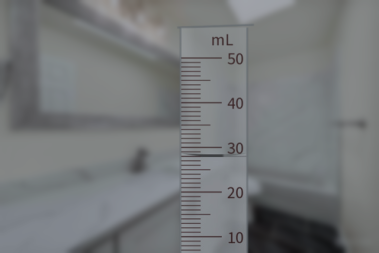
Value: {"value": 28, "unit": "mL"}
